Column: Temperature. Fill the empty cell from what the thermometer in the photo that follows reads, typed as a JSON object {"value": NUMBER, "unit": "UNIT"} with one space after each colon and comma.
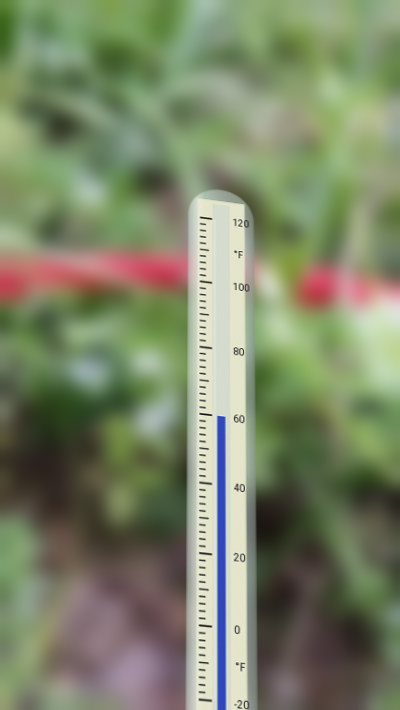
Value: {"value": 60, "unit": "°F"}
